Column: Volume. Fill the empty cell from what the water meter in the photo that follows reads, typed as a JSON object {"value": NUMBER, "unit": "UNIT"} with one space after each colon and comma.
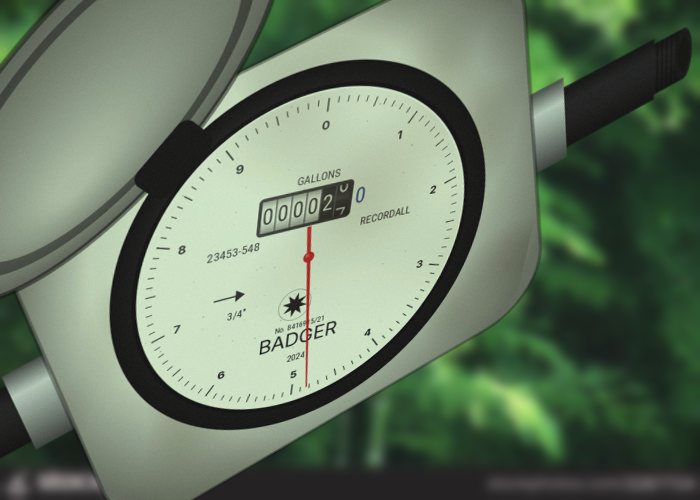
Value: {"value": 264.8, "unit": "gal"}
